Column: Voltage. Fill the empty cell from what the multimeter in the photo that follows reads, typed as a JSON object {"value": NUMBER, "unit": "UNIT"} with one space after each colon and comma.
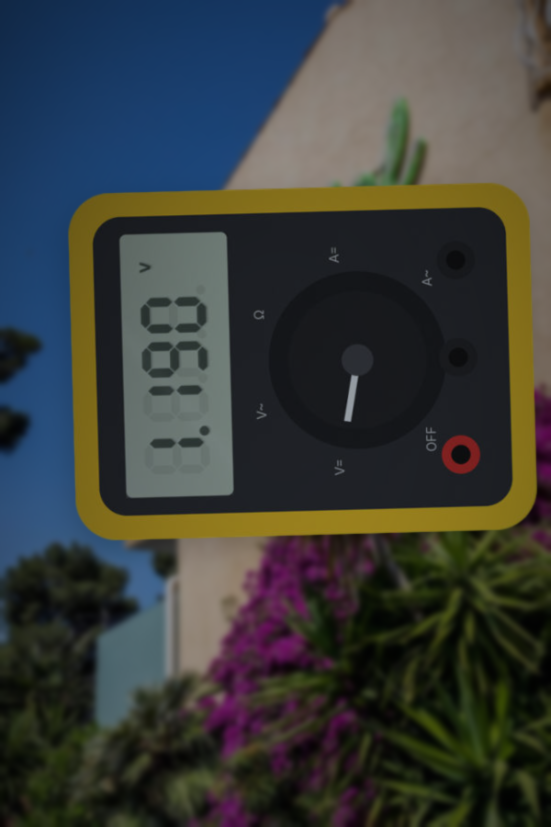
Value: {"value": 1.190, "unit": "V"}
